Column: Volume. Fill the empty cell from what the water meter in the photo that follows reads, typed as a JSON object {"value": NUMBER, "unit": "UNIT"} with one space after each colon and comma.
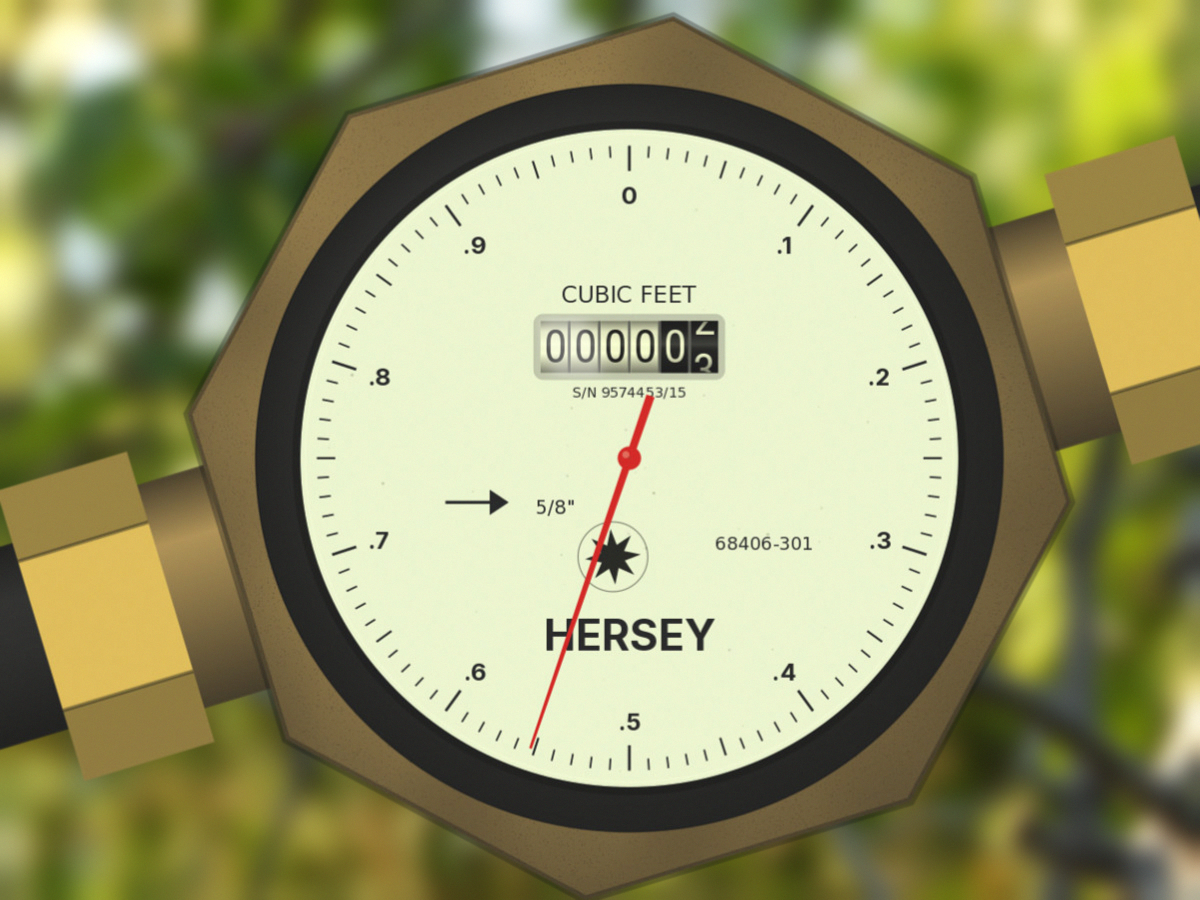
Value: {"value": 2.55, "unit": "ft³"}
